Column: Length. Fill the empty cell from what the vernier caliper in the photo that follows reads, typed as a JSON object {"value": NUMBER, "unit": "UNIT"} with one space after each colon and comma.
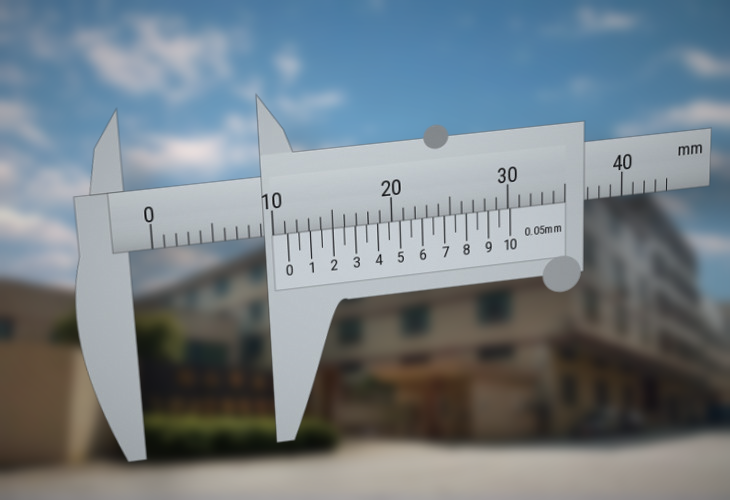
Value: {"value": 11.2, "unit": "mm"}
